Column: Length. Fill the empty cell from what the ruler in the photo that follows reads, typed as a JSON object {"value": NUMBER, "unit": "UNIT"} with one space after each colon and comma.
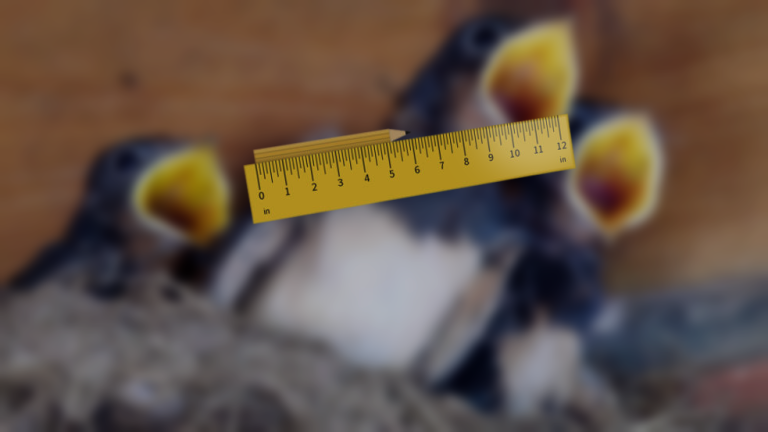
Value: {"value": 6, "unit": "in"}
